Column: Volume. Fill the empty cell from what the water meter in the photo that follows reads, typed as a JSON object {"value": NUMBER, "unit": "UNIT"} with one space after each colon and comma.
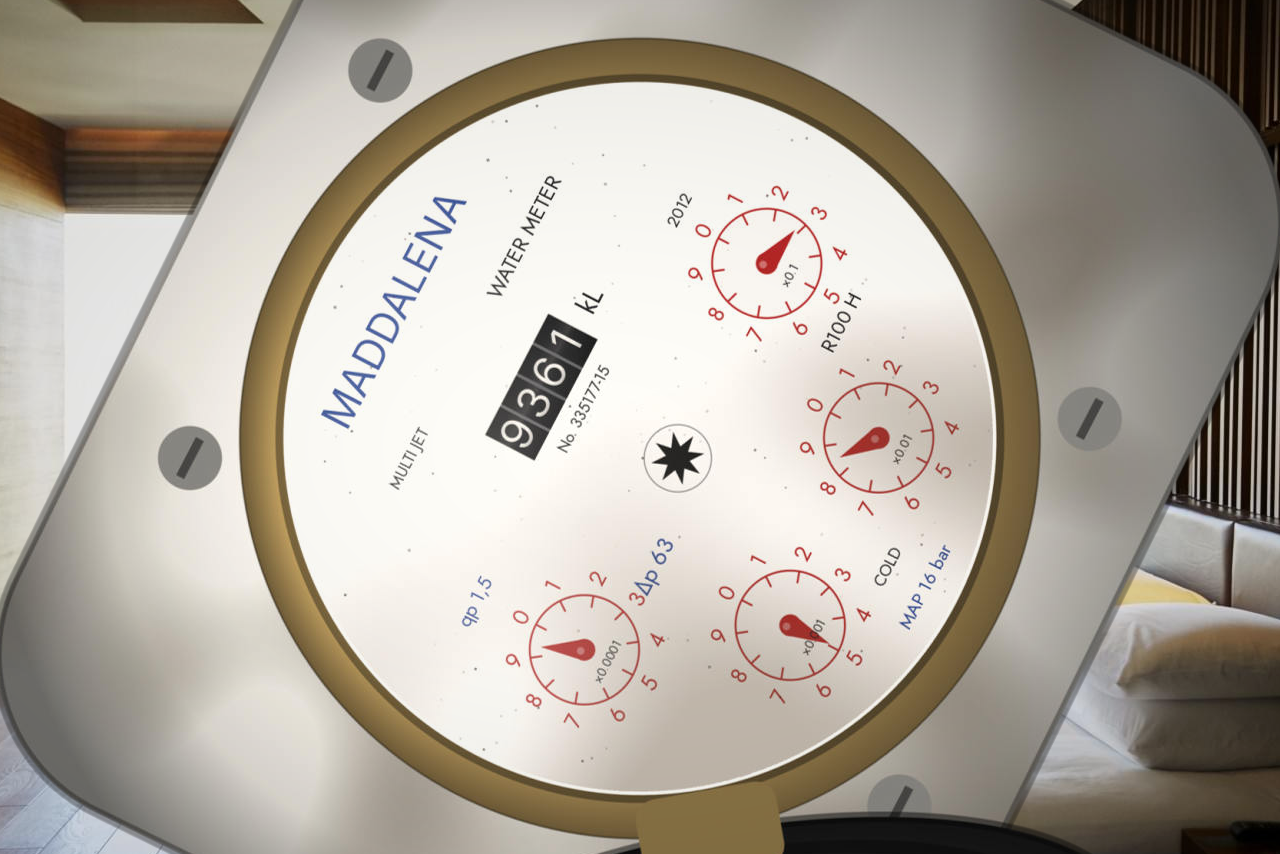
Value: {"value": 9361.2849, "unit": "kL"}
